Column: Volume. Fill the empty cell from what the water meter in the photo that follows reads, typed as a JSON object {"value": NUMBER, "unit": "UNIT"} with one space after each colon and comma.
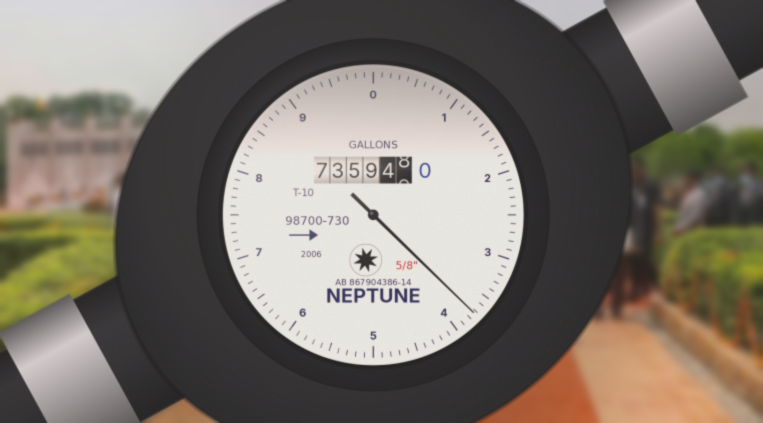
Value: {"value": 7359483.7, "unit": "gal"}
